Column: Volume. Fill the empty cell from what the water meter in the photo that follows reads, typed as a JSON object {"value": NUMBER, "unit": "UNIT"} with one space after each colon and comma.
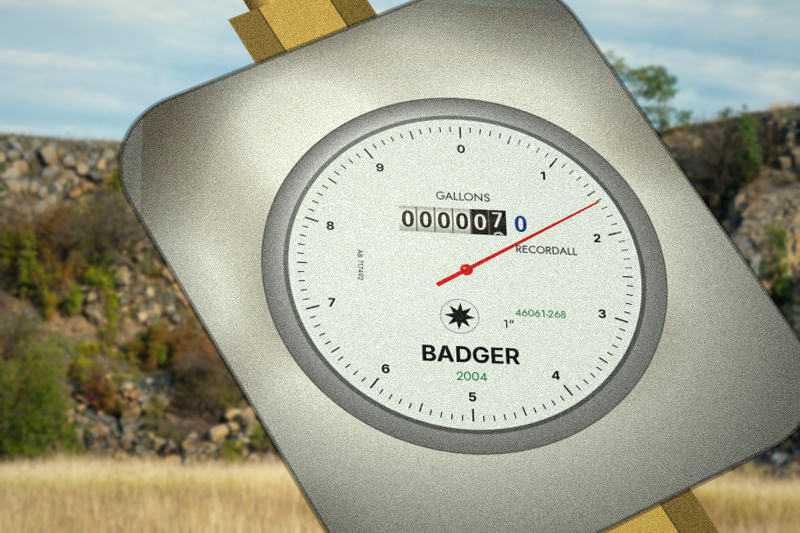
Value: {"value": 71.6, "unit": "gal"}
